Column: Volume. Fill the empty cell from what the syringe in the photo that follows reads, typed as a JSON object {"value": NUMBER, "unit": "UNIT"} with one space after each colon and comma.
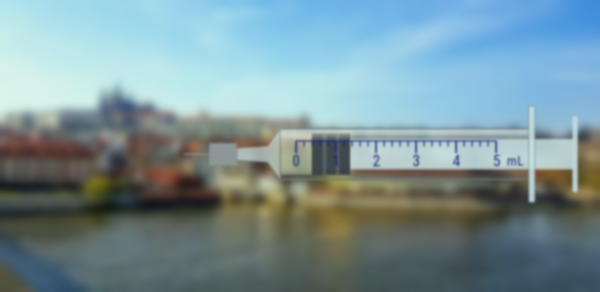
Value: {"value": 0.4, "unit": "mL"}
